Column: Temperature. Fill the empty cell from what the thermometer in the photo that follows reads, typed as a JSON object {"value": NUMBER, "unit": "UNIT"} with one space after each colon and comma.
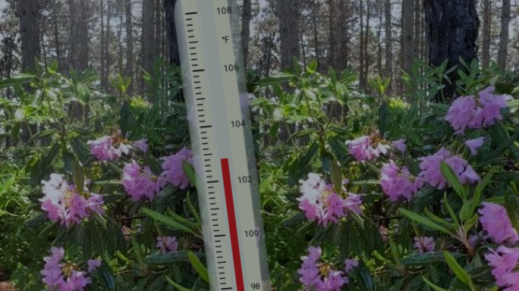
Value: {"value": 102.8, "unit": "°F"}
